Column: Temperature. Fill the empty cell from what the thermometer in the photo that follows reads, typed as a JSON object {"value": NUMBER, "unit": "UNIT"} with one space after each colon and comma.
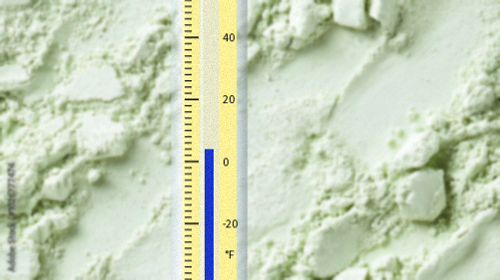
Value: {"value": 4, "unit": "°F"}
